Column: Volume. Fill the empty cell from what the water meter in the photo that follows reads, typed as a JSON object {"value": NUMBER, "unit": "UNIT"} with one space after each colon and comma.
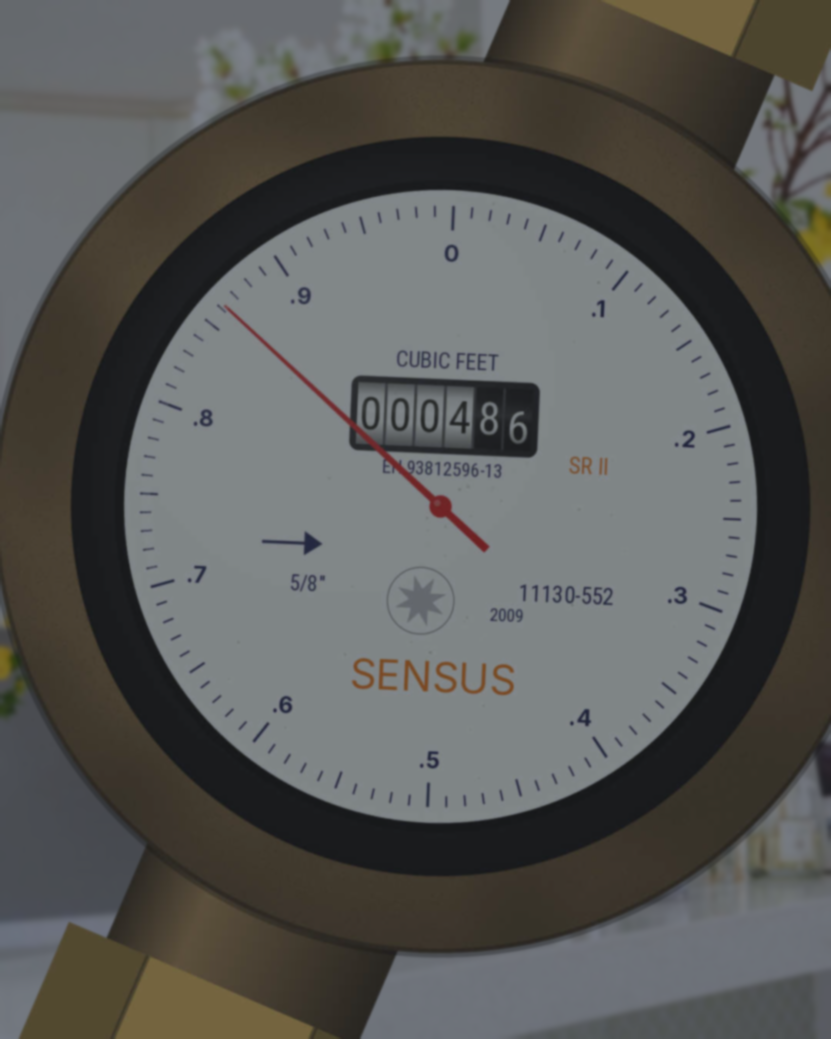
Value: {"value": 485.86, "unit": "ft³"}
